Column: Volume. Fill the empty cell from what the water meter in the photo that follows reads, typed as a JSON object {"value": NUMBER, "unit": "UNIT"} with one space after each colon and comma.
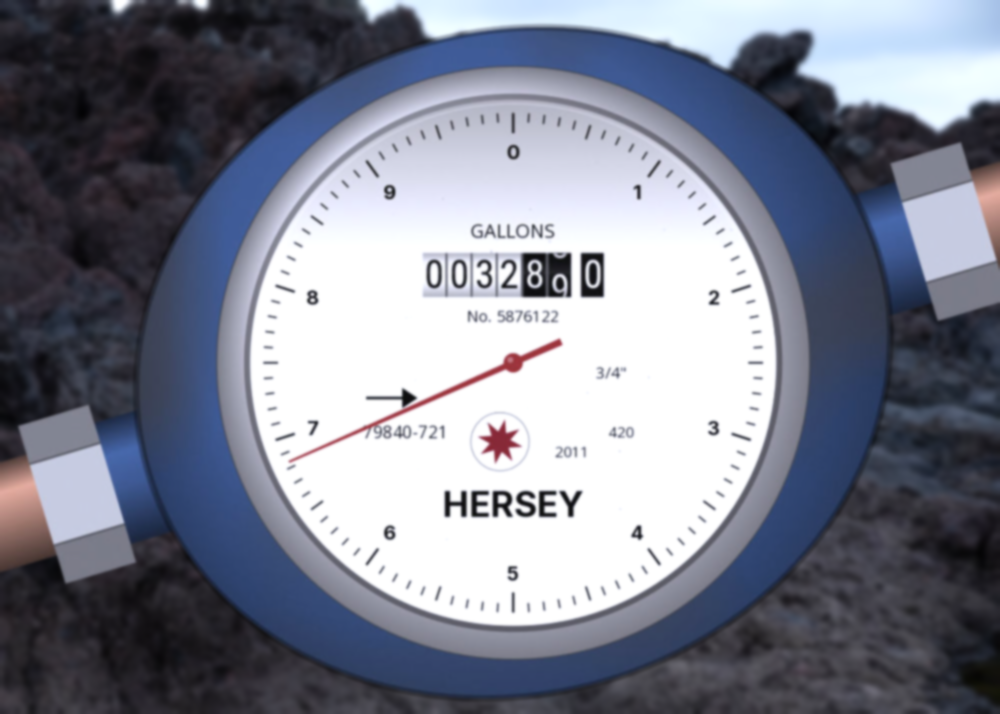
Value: {"value": 32886.8, "unit": "gal"}
